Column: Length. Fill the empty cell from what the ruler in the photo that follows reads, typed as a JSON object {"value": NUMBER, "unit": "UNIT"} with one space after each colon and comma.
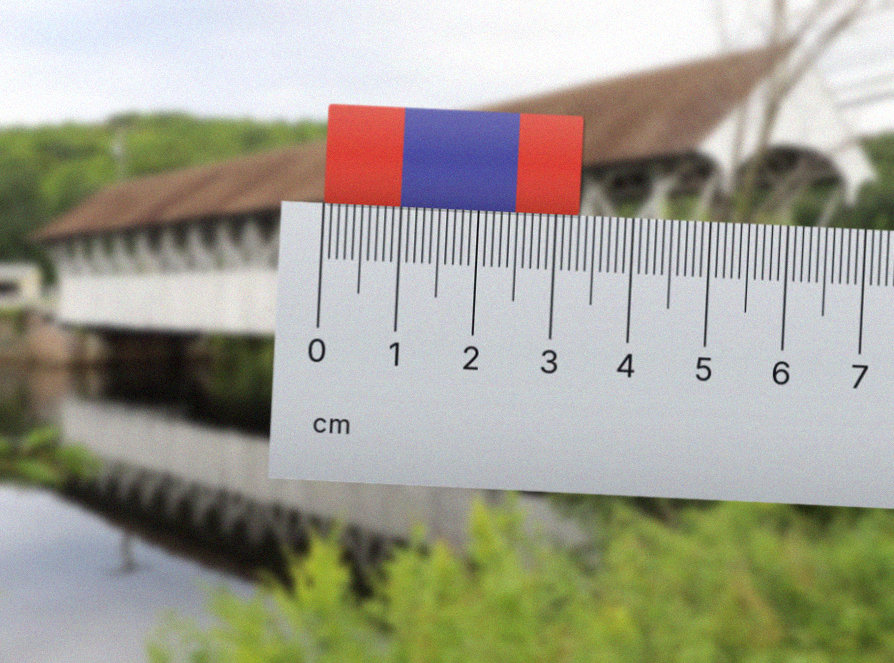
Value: {"value": 3.3, "unit": "cm"}
